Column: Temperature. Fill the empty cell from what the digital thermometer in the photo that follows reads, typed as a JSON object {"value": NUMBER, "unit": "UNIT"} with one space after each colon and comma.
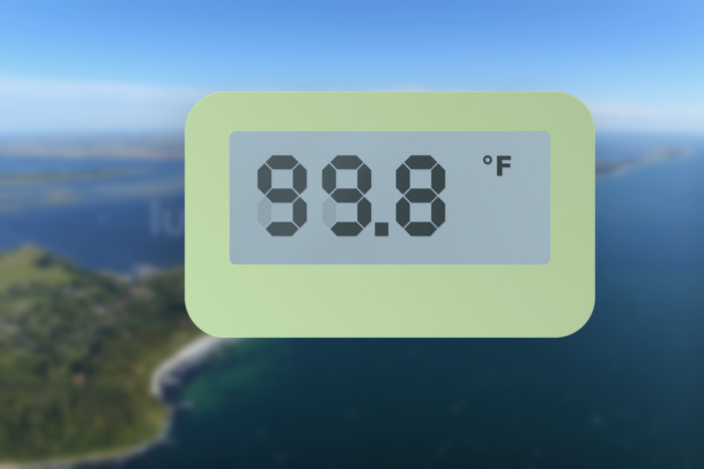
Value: {"value": 99.8, "unit": "°F"}
